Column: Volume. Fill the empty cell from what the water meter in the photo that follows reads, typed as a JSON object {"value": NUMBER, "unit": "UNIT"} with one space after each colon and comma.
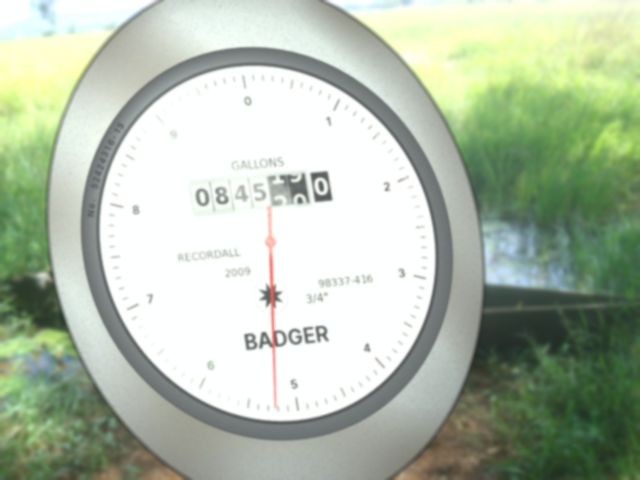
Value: {"value": 845195.2, "unit": "gal"}
